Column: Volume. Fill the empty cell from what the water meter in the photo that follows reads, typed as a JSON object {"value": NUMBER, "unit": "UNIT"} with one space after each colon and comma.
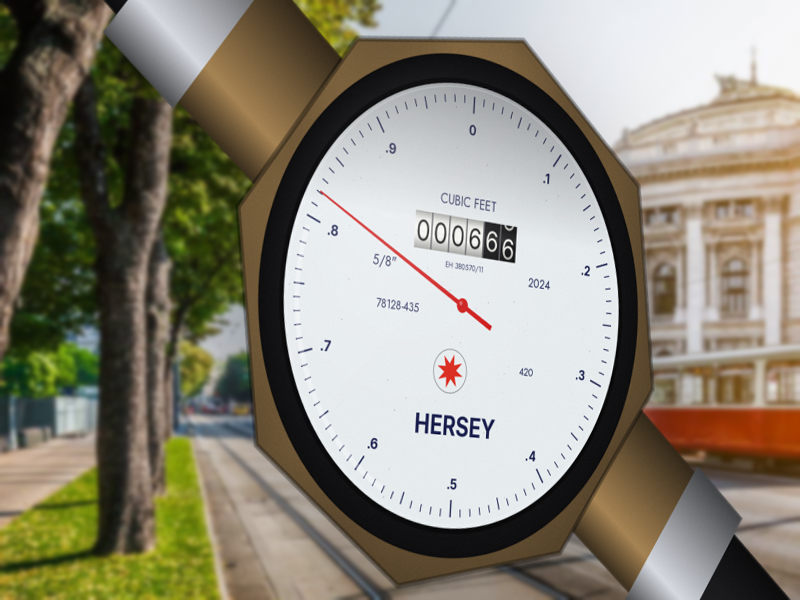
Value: {"value": 665.82, "unit": "ft³"}
